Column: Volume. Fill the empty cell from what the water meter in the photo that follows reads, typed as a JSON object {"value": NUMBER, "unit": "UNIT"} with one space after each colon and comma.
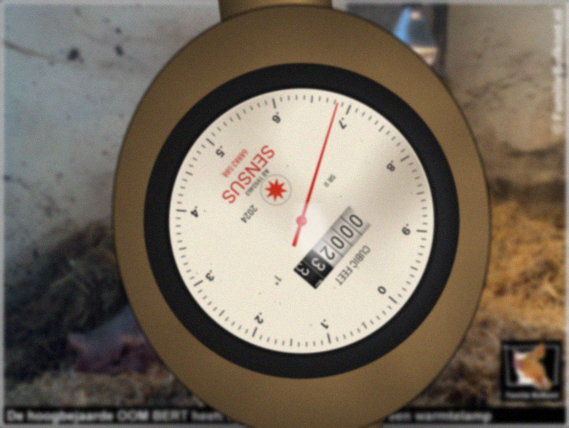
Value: {"value": 232.68, "unit": "ft³"}
